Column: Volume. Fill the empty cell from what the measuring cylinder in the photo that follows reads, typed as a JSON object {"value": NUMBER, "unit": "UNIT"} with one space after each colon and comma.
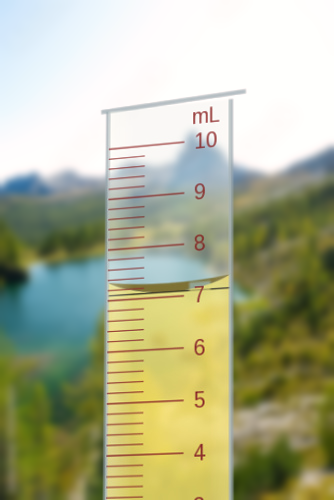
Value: {"value": 7.1, "unit": "mL"}
